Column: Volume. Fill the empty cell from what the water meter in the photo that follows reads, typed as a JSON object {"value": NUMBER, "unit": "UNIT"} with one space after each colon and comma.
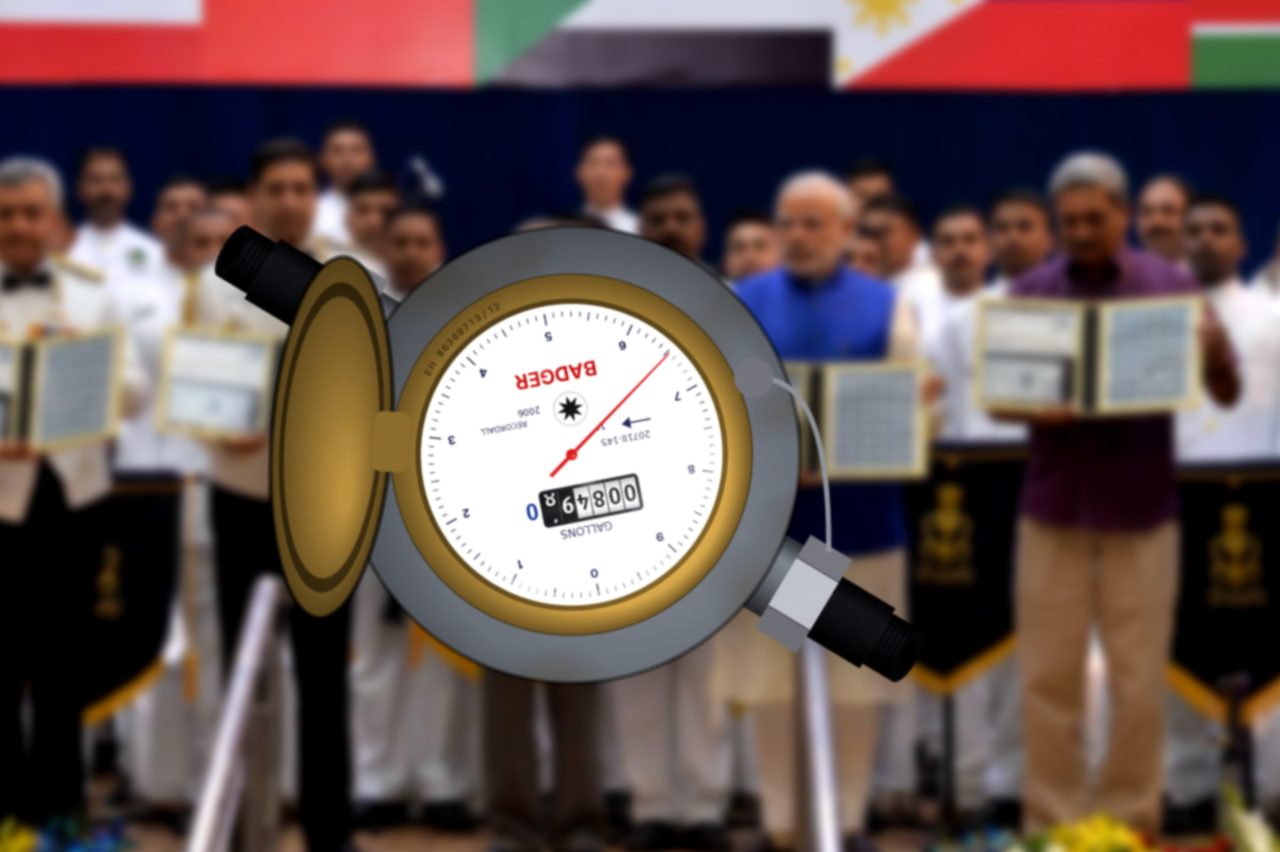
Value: {"value": 84976.5, "unit": "gal"}
